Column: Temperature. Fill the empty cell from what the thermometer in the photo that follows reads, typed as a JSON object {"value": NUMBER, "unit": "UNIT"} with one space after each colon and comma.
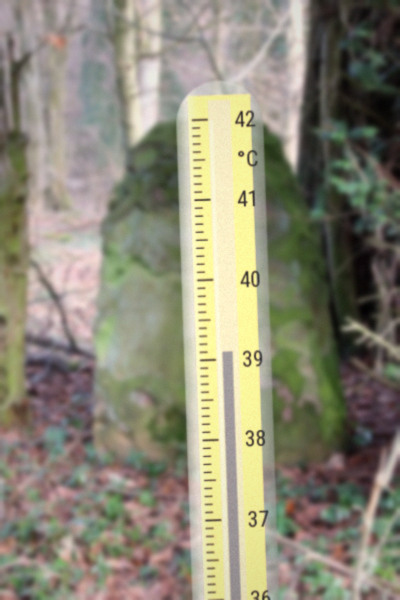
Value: {"value": 39.1, "unit": "°C"}
